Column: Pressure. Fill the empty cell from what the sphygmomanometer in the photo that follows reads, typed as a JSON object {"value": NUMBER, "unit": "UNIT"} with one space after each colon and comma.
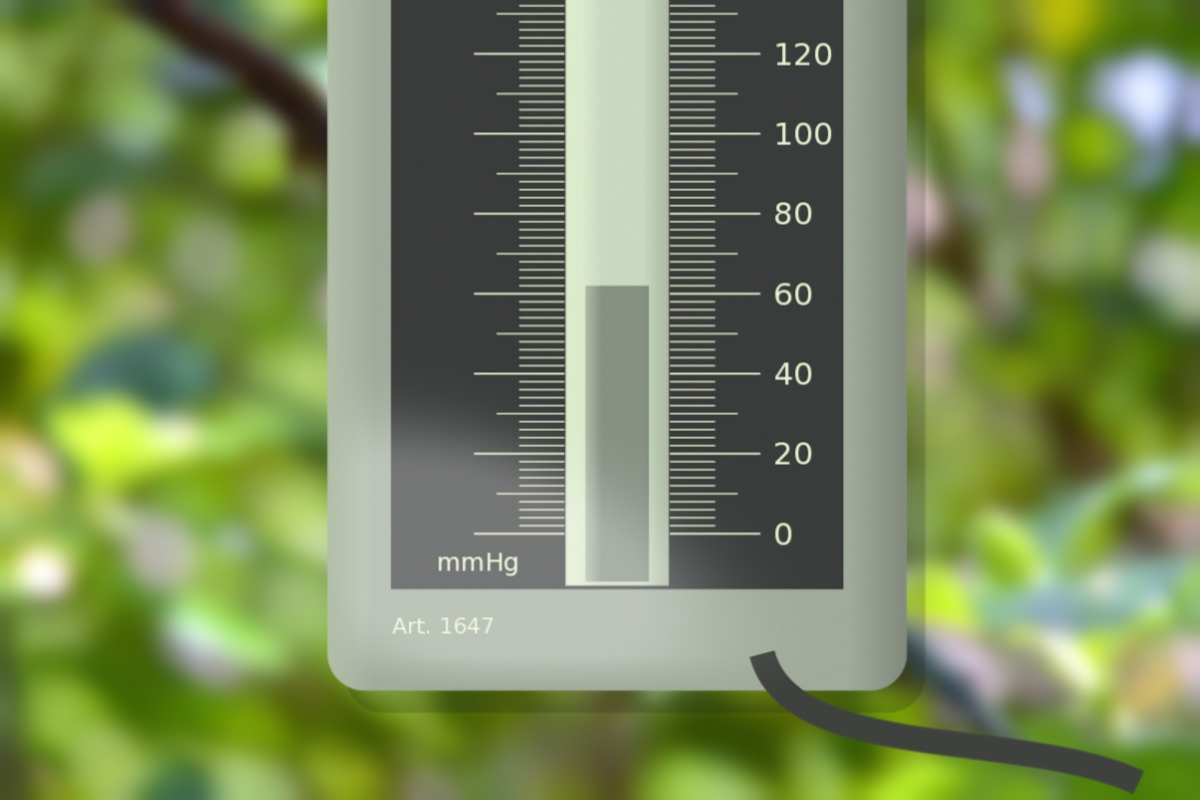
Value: {"value": 62, "unit": "mmHg"}
